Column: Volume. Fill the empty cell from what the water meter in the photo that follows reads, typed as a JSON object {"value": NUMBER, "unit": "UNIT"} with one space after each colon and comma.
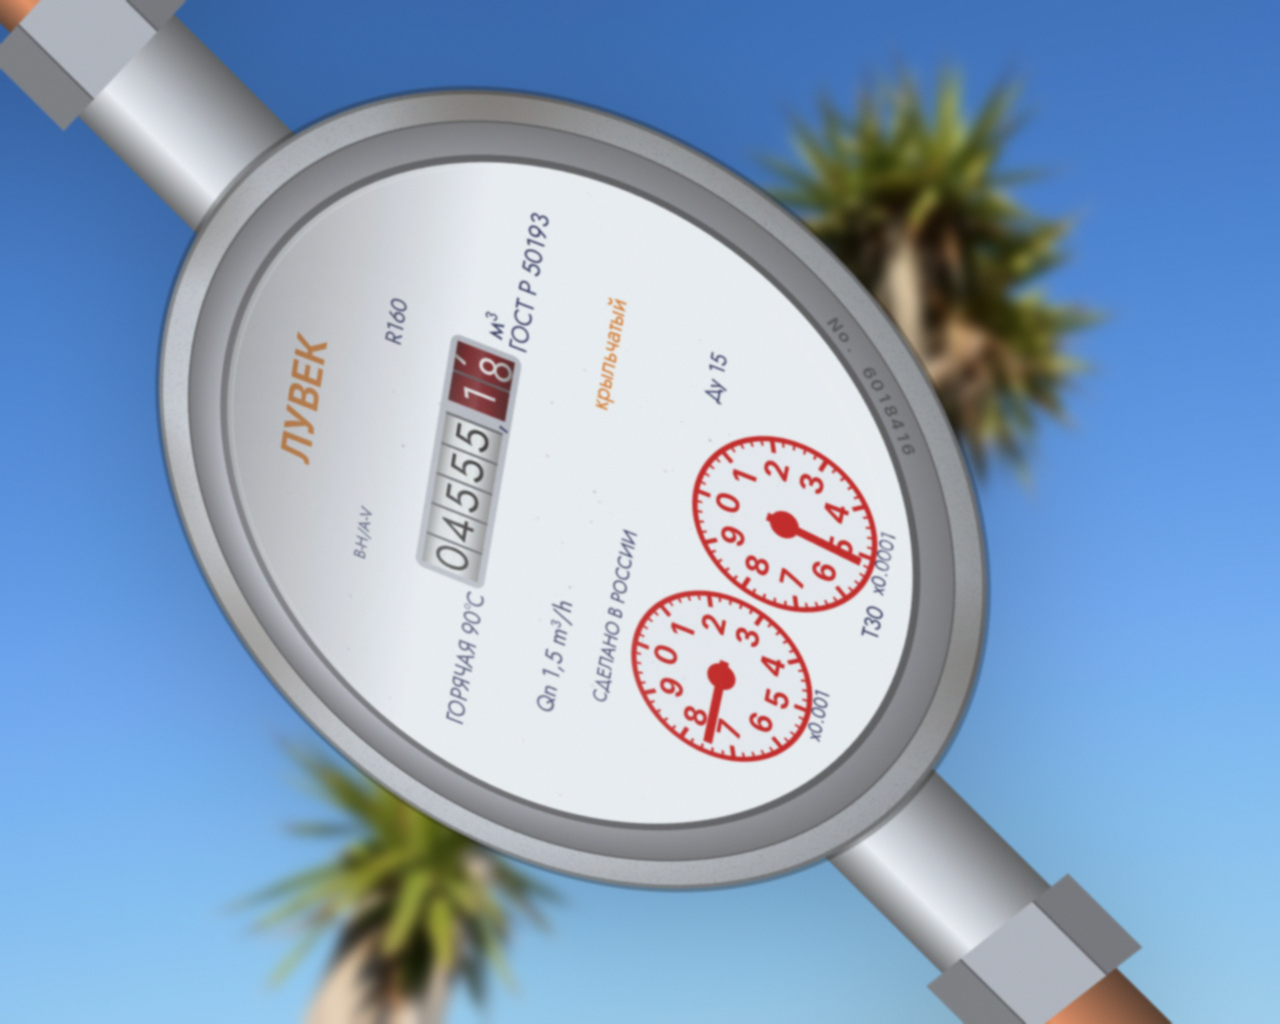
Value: {"value": 4555.1775, "unit": "m³"}
